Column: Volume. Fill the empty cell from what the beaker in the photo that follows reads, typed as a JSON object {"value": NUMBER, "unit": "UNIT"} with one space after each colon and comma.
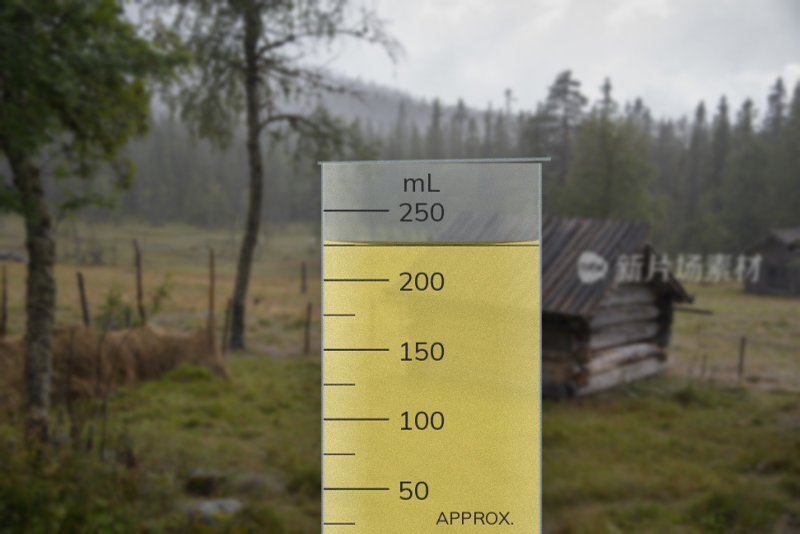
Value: {"value": 225, "unit": "mL"}
